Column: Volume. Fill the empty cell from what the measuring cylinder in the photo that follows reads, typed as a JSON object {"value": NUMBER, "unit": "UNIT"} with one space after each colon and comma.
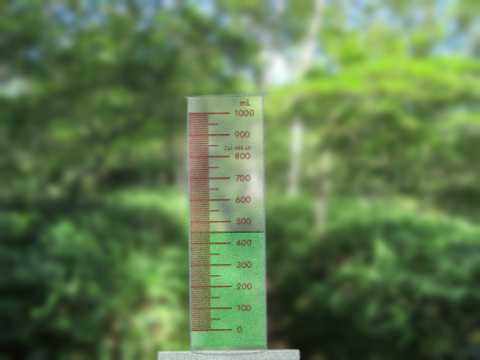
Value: {"value": 450, "unit": "mL"}
